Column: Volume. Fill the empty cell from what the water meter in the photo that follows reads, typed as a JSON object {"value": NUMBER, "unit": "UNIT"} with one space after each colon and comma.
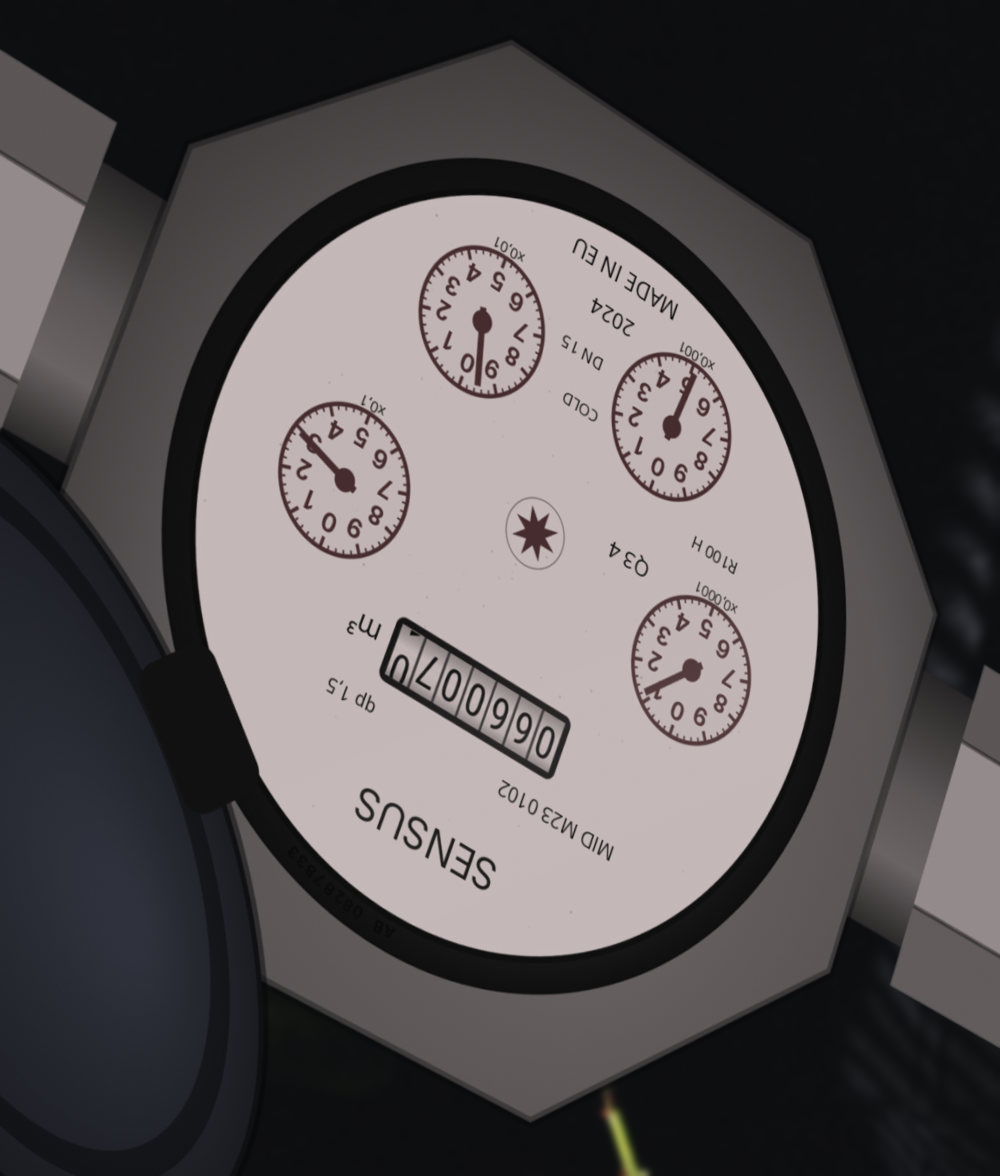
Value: {"value": 660070.2951, "unit": "m³"}
